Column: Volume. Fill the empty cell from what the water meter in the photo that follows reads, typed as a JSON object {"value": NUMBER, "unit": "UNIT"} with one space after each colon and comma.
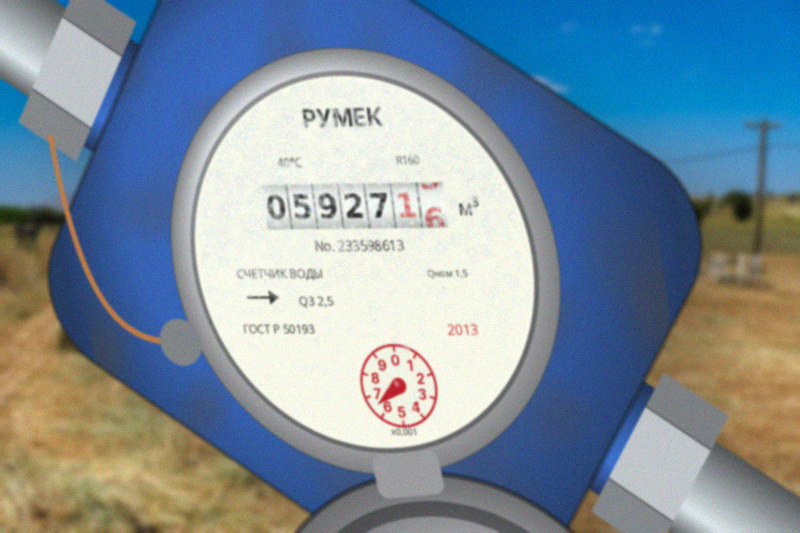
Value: {"value": 5927.156, "unit": "m³"}
